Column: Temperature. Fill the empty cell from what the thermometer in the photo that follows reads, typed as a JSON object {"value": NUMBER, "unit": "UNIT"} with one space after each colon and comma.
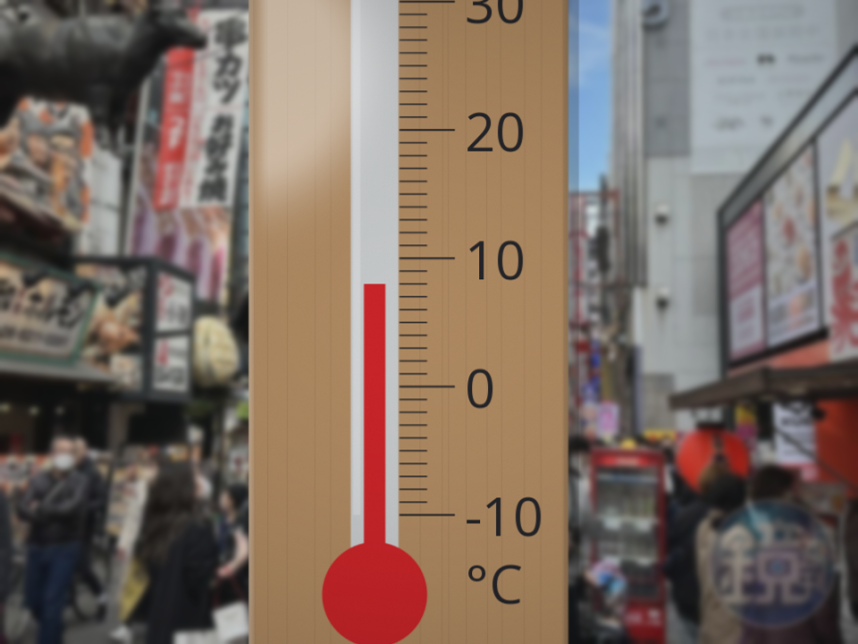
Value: {"value": 8, "unit": "°C"}
